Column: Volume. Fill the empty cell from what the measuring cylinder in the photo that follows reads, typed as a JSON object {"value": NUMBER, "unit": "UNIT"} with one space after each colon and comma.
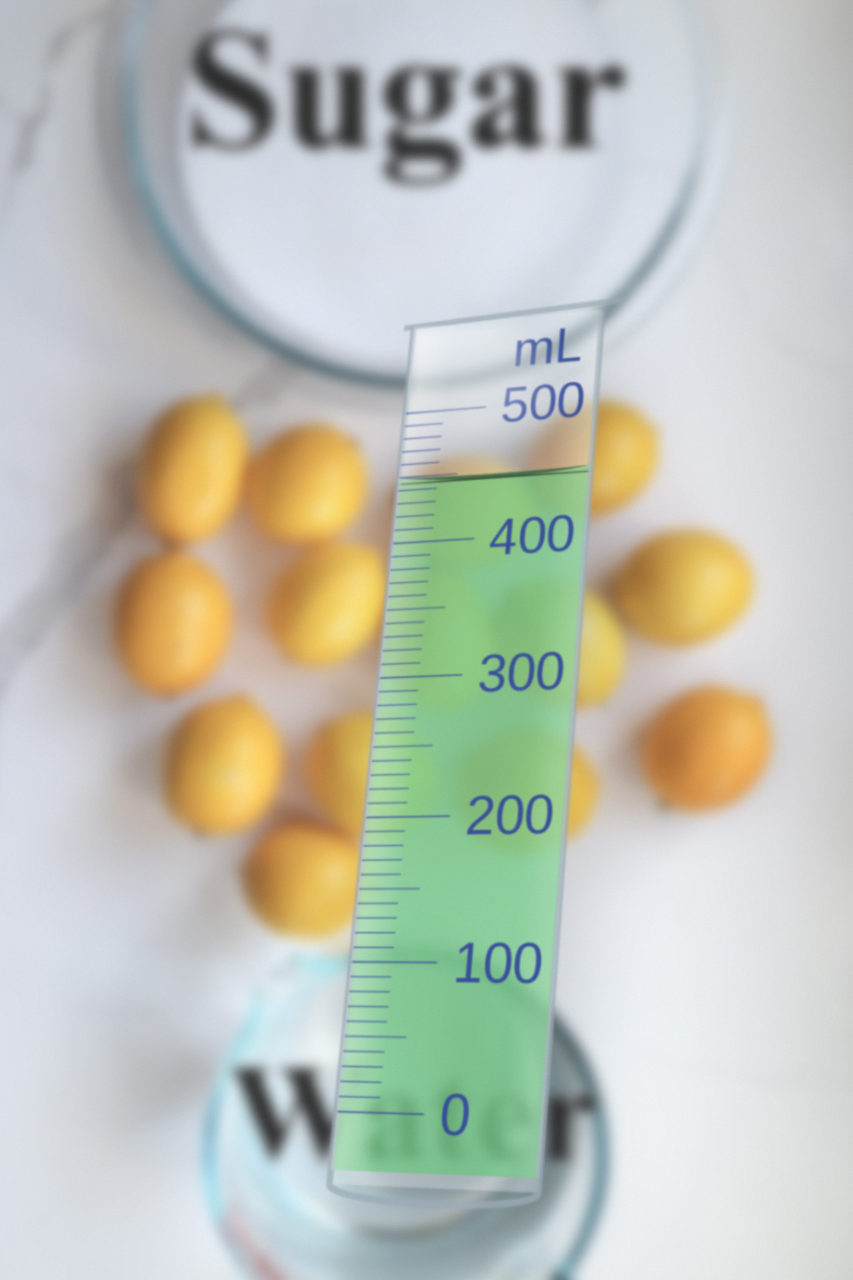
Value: {"value": 445, "unit": "mL"}
